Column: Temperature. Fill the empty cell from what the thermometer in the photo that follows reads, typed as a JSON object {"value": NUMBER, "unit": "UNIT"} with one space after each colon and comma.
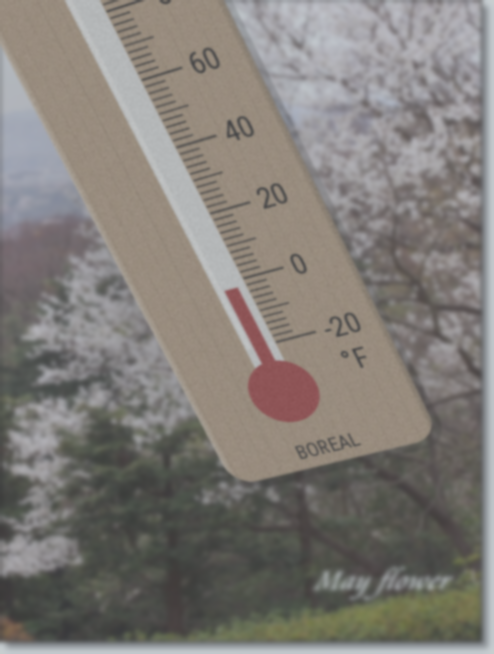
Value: {"value": -2, "unit": "°F"}
